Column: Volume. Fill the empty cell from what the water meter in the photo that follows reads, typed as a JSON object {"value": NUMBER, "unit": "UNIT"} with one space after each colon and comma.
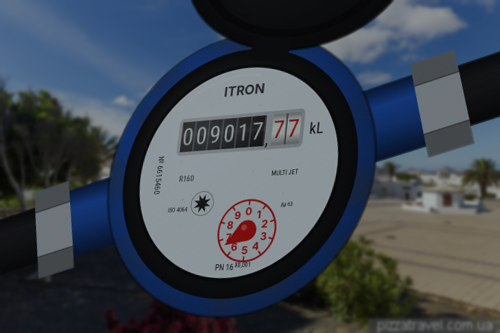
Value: {"value": 9017.776, "unit": "kL"}
